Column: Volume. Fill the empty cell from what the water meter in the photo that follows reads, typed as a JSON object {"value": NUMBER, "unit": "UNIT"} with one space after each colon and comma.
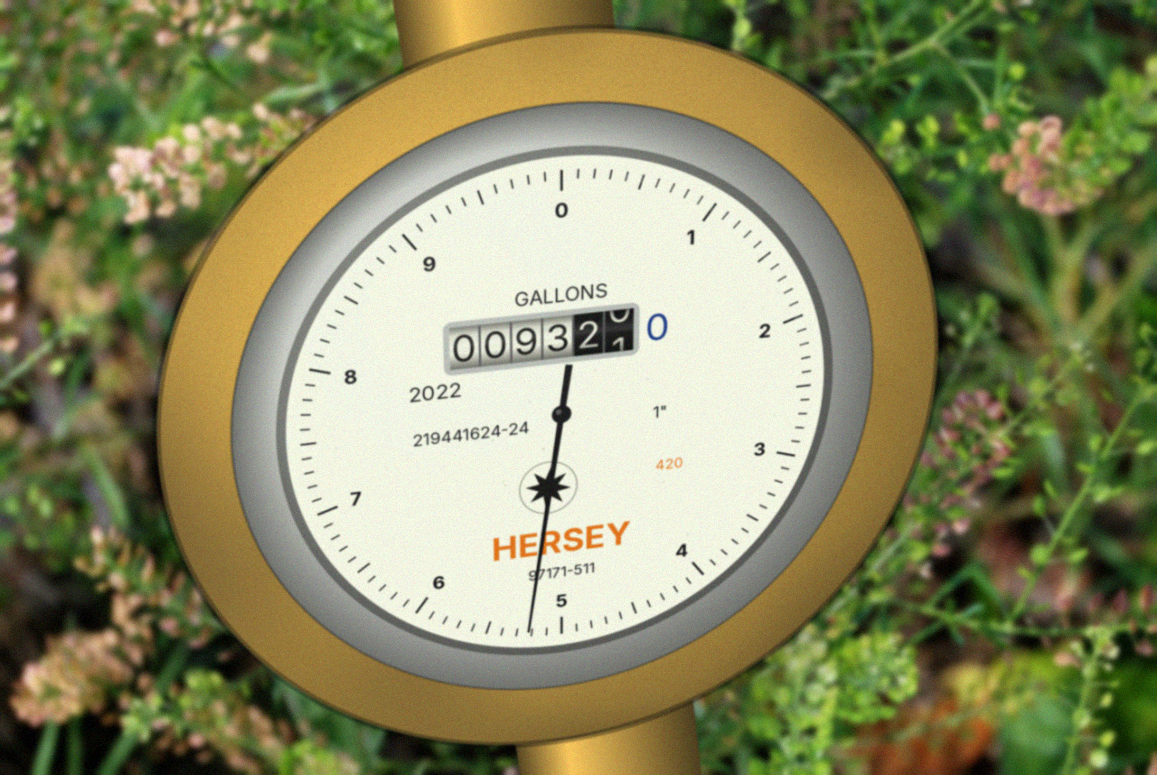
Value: {"value": 93205.2, "unit": "gal"}
